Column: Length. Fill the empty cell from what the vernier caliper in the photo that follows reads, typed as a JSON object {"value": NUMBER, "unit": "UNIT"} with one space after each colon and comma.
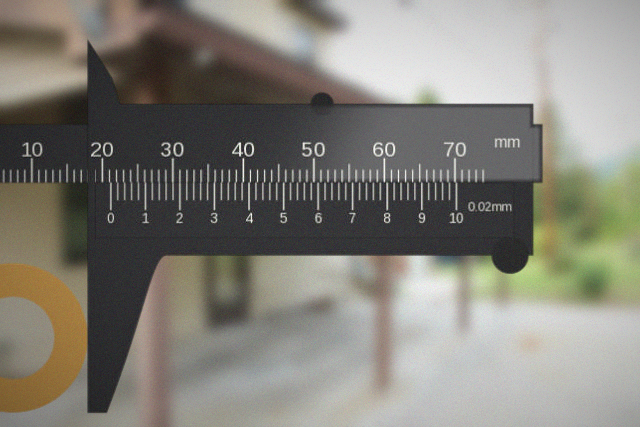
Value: {"value": 21.2, "unit": "mm"}
